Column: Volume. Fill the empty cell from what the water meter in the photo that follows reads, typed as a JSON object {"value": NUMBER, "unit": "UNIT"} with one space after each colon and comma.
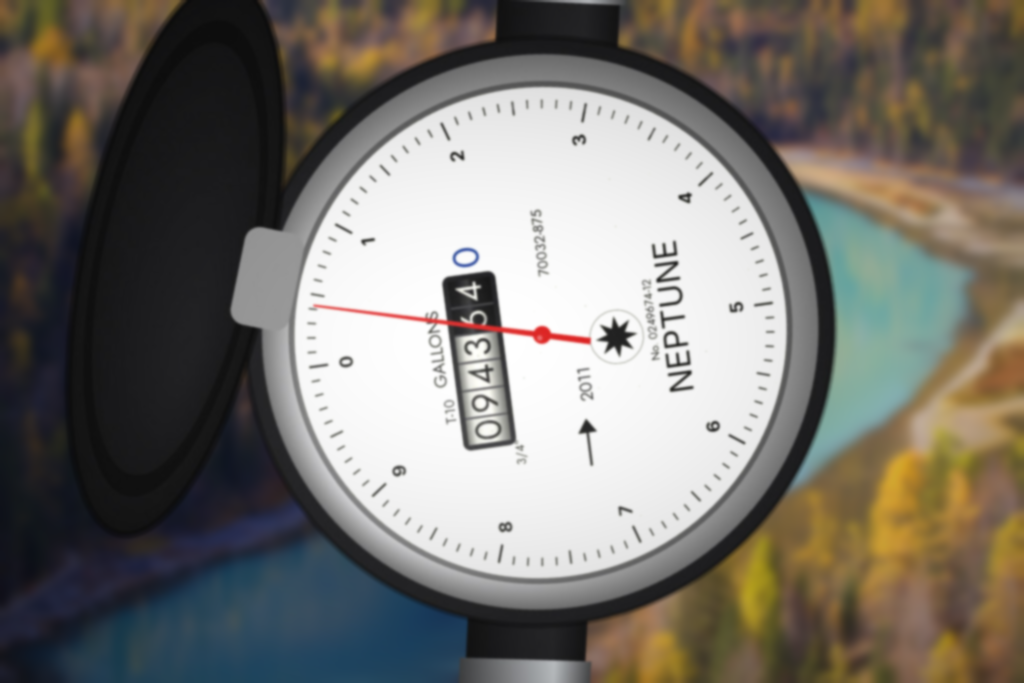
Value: {"value": 943640.4, "unit": "gal"}
